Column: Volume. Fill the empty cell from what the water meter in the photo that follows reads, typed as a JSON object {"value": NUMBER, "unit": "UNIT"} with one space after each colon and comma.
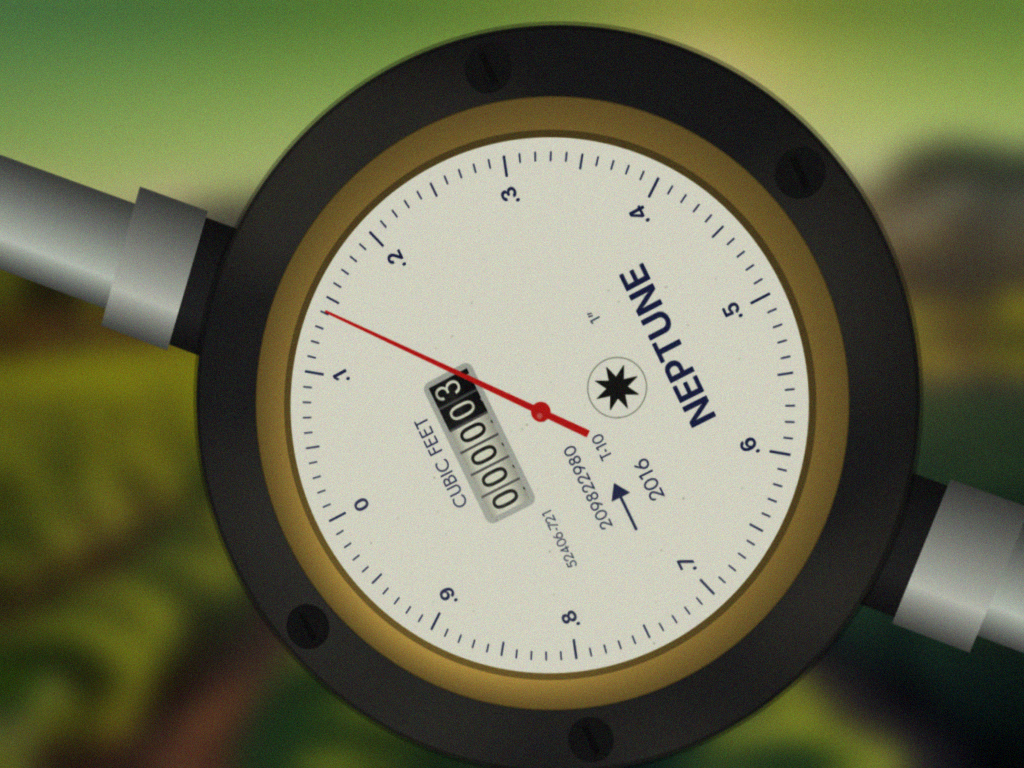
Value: {"value": 3.14, "unit": "ft³"}
